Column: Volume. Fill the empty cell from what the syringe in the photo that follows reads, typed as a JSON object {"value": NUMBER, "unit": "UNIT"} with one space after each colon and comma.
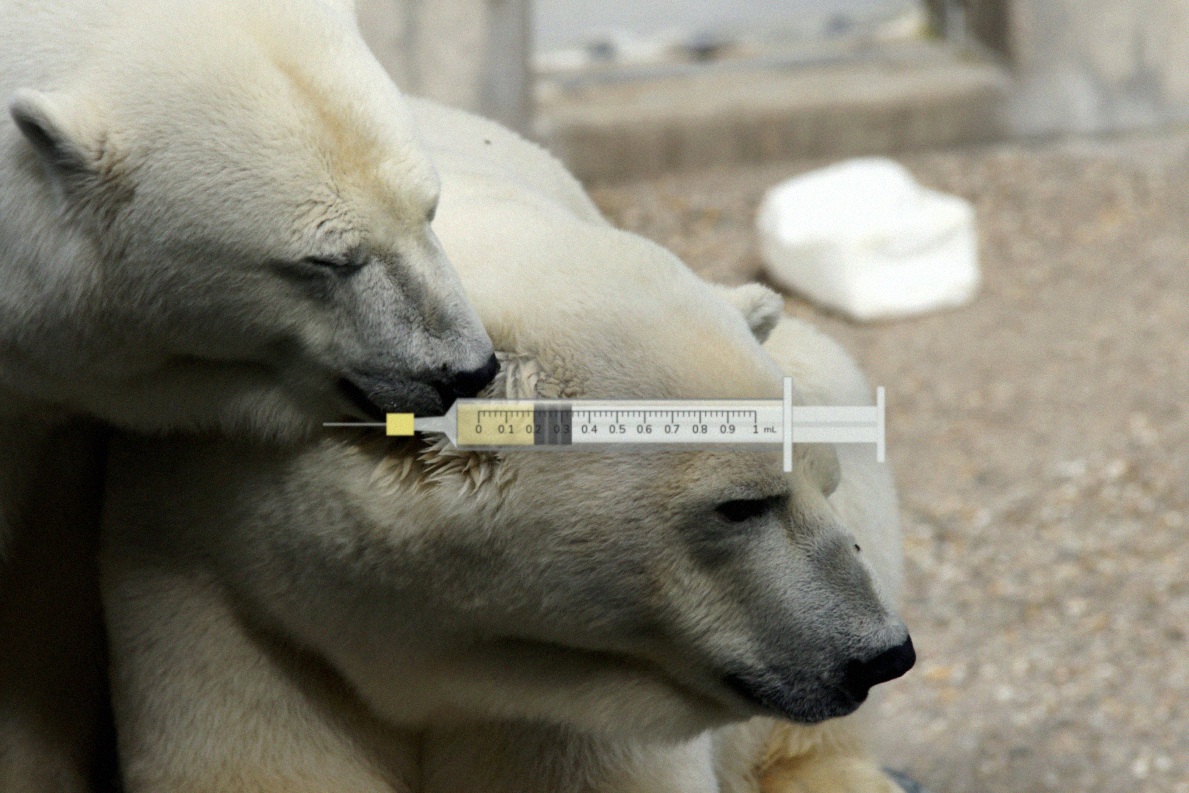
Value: {"value": 0.2, "unit": "mL"}
